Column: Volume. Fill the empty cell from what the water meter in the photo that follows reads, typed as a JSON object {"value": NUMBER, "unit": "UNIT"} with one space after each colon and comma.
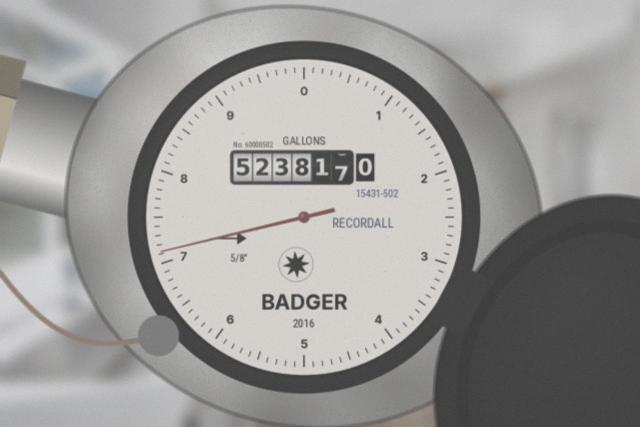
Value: {"value": 5238167.1, "unit": "gal"}
